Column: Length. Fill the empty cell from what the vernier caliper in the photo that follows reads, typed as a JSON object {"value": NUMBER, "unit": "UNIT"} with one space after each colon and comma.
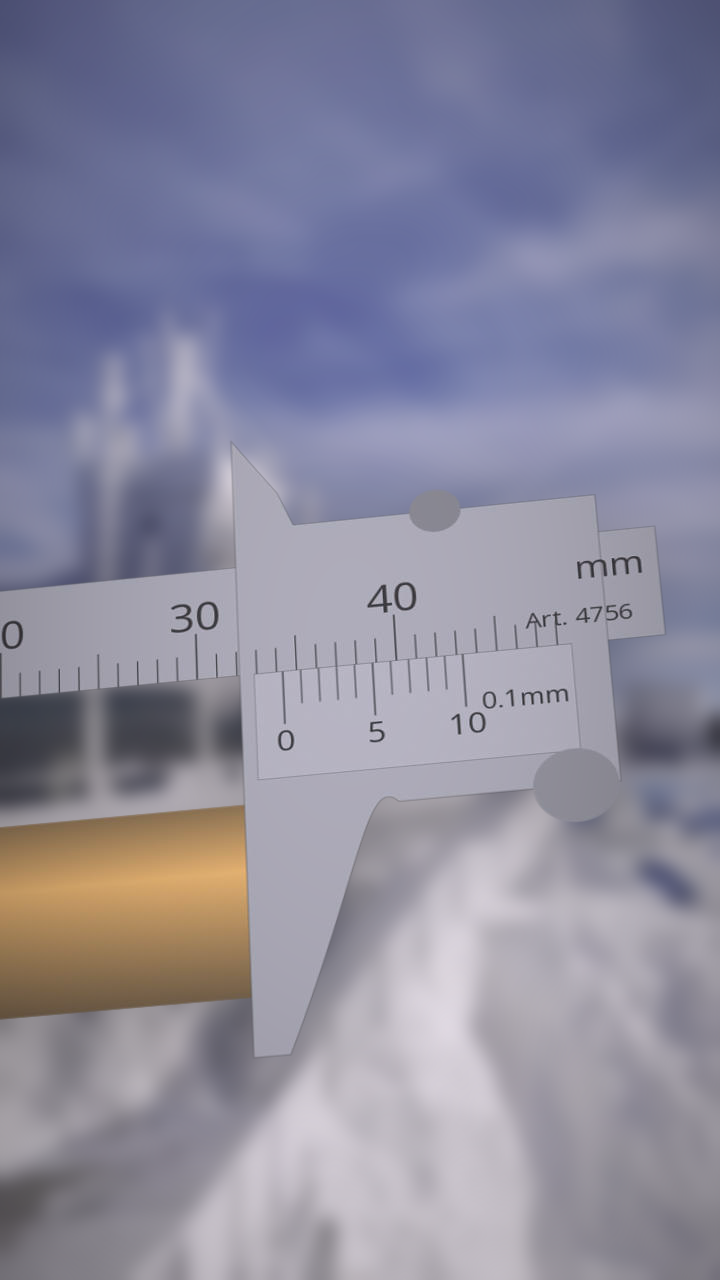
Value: {"value": 34.3, "unit": "mm"}
